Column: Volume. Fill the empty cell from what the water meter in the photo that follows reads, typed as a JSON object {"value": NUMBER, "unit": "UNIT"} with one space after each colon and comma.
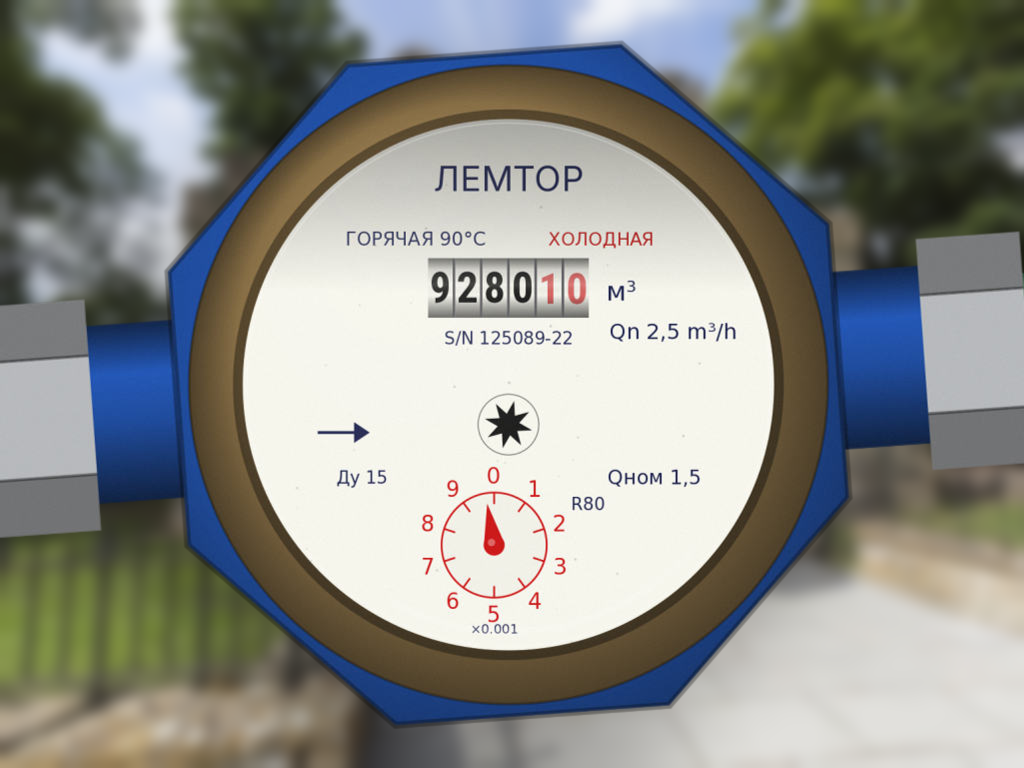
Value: {"value": 9280.099, "unit": "m³"}
